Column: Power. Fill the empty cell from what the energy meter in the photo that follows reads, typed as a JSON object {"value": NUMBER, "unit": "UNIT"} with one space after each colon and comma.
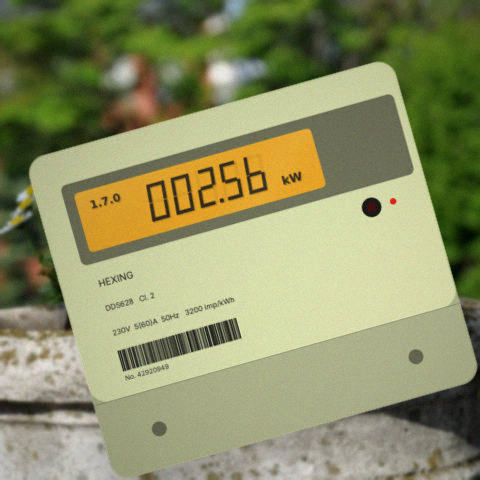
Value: {"value": 2.56, "unit": "kW"}
